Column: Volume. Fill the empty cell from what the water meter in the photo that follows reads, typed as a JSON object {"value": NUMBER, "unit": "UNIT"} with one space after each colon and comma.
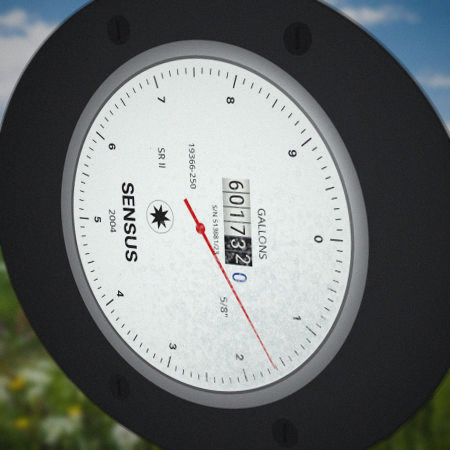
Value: {"value": 6017321.6, "unit": "gal"}
